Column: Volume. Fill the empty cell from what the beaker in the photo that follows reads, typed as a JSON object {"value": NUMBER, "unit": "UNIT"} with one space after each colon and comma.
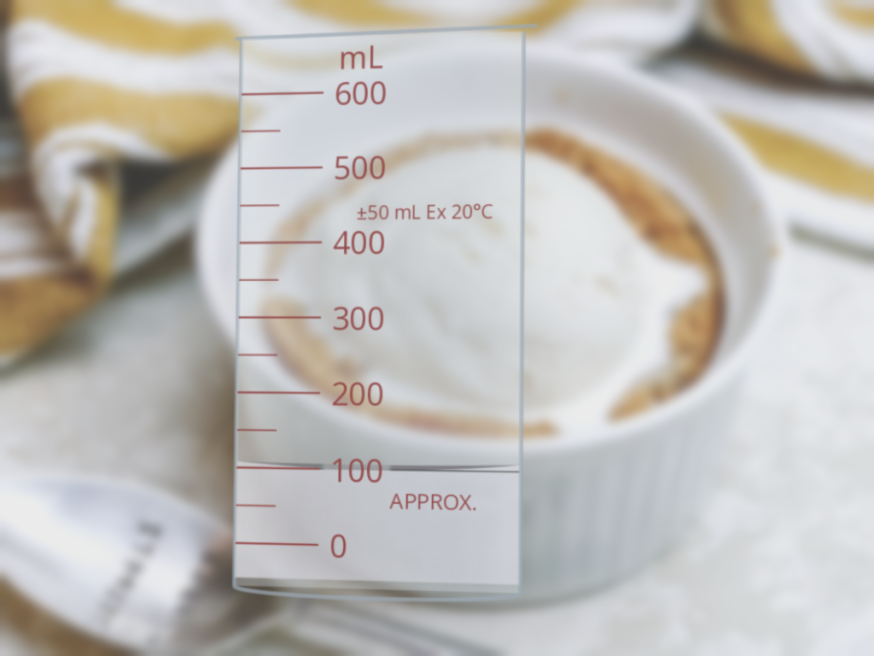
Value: {"value": 100, "unit": "mL"}
